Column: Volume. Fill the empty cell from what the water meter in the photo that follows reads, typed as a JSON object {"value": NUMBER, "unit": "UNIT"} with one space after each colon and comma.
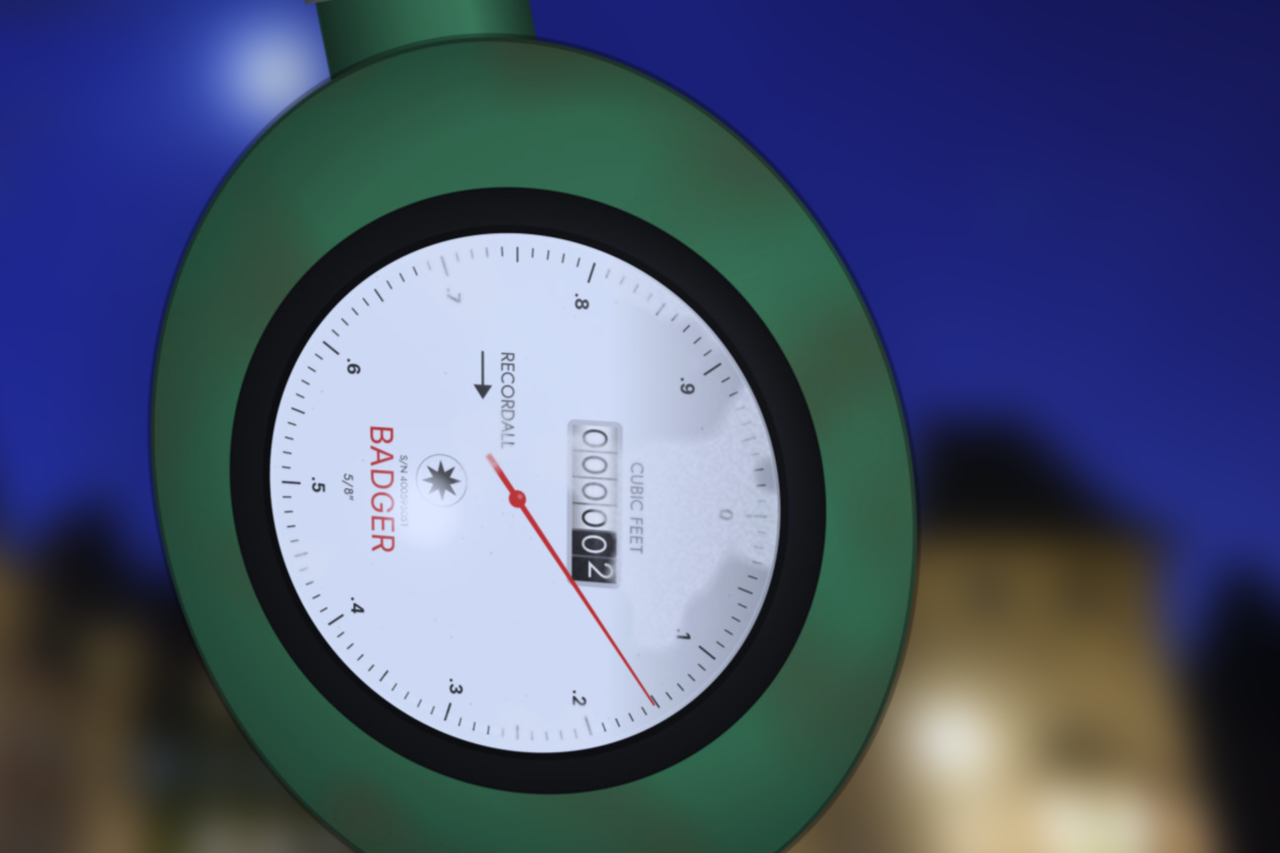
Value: {"value": 2.15, "unit": "ft³"}
